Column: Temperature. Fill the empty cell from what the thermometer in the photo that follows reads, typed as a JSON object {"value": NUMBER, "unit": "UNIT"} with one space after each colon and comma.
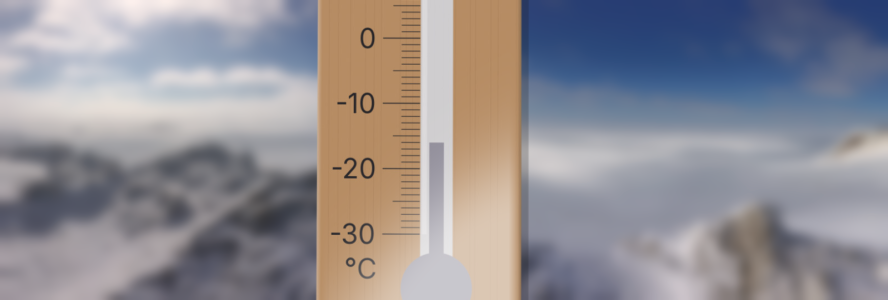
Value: {"value": -16, "unit": "°C"}
